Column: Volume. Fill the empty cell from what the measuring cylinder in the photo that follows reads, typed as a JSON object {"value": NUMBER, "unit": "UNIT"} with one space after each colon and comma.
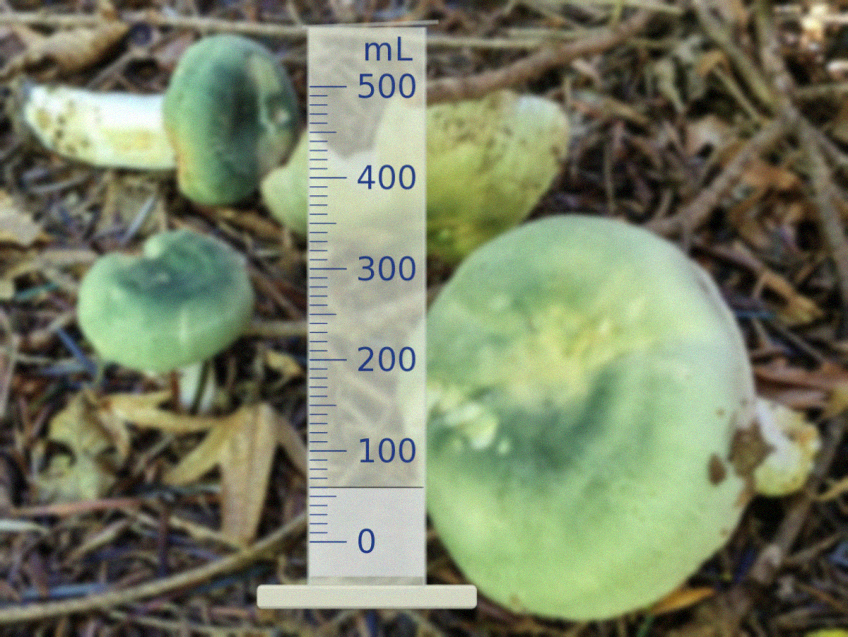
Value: {"value": 60, "unit": "mL"}
